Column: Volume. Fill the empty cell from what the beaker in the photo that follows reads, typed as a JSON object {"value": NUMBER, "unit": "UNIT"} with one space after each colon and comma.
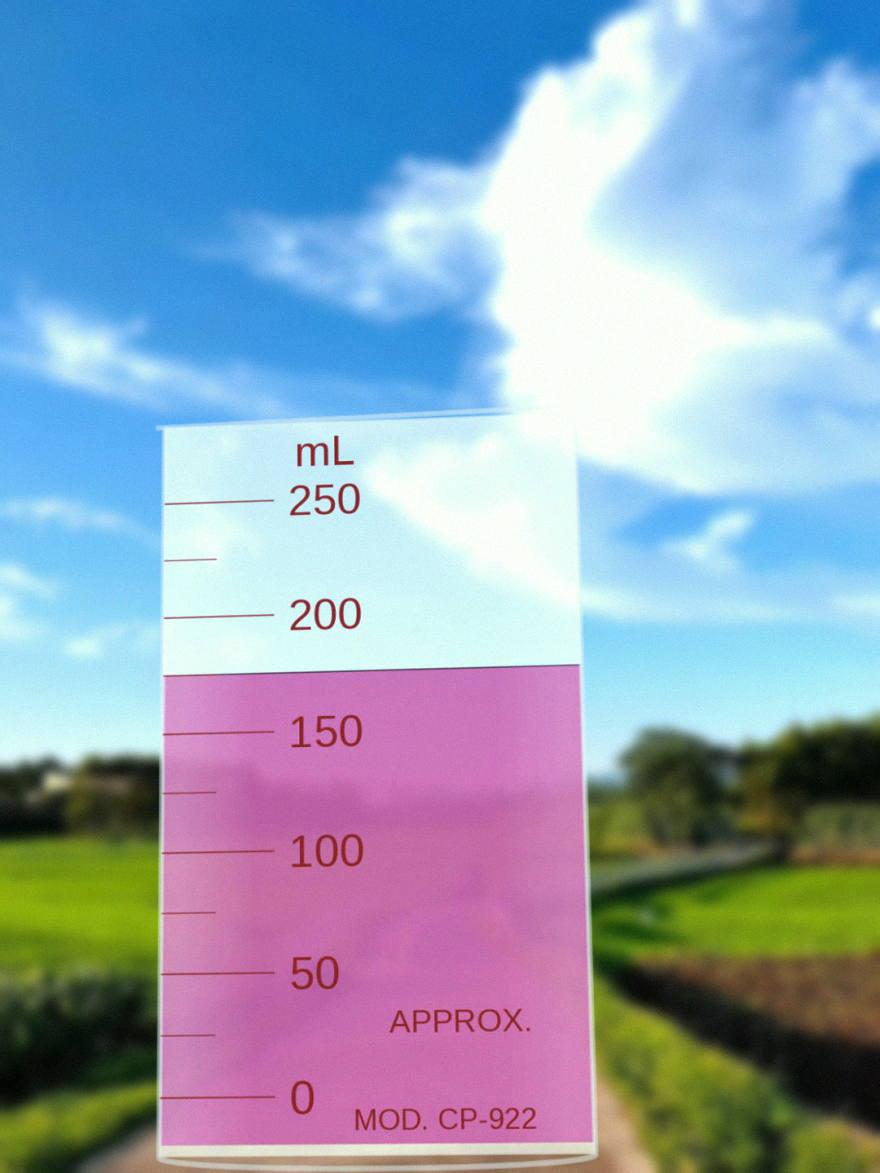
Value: {"value": 175, "unit": "mL"}
